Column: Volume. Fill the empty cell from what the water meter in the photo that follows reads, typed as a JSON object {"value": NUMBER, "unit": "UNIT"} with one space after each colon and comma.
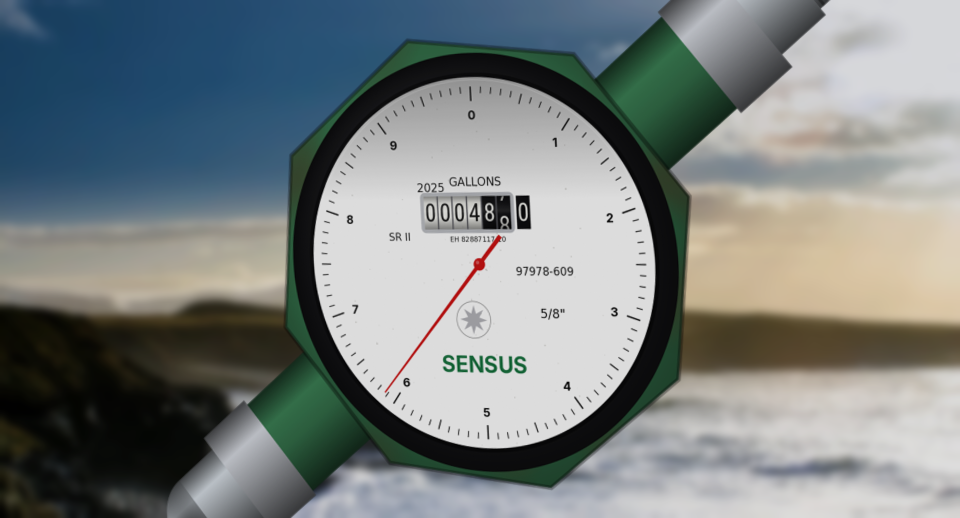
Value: {"value": 4876.1, "unit": "gal"}
